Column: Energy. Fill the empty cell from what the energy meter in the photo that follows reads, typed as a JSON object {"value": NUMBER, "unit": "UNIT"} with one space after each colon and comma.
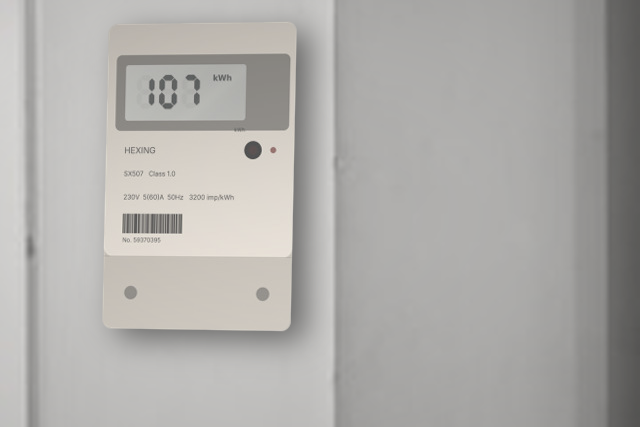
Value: {"value": 107, "unit": "kWh"}
